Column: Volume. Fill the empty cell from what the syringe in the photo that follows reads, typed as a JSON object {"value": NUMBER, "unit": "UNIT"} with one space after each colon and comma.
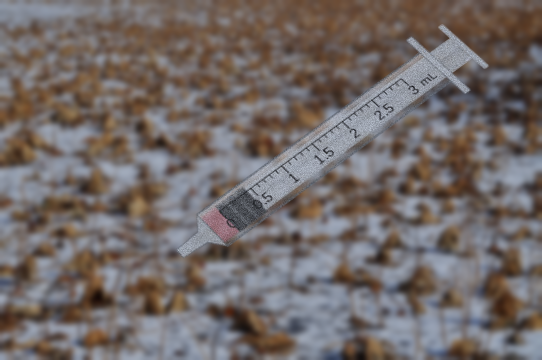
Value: {"value": 0, "unit": "mL"}
